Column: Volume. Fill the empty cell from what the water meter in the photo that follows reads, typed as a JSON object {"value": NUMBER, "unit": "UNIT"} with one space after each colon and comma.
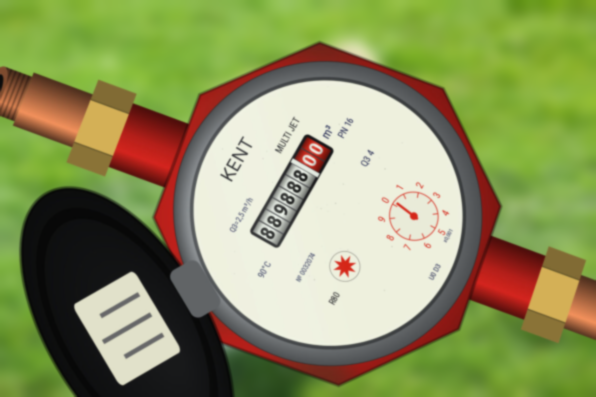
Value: {"value": 889888.000, "unit": "m³"}
